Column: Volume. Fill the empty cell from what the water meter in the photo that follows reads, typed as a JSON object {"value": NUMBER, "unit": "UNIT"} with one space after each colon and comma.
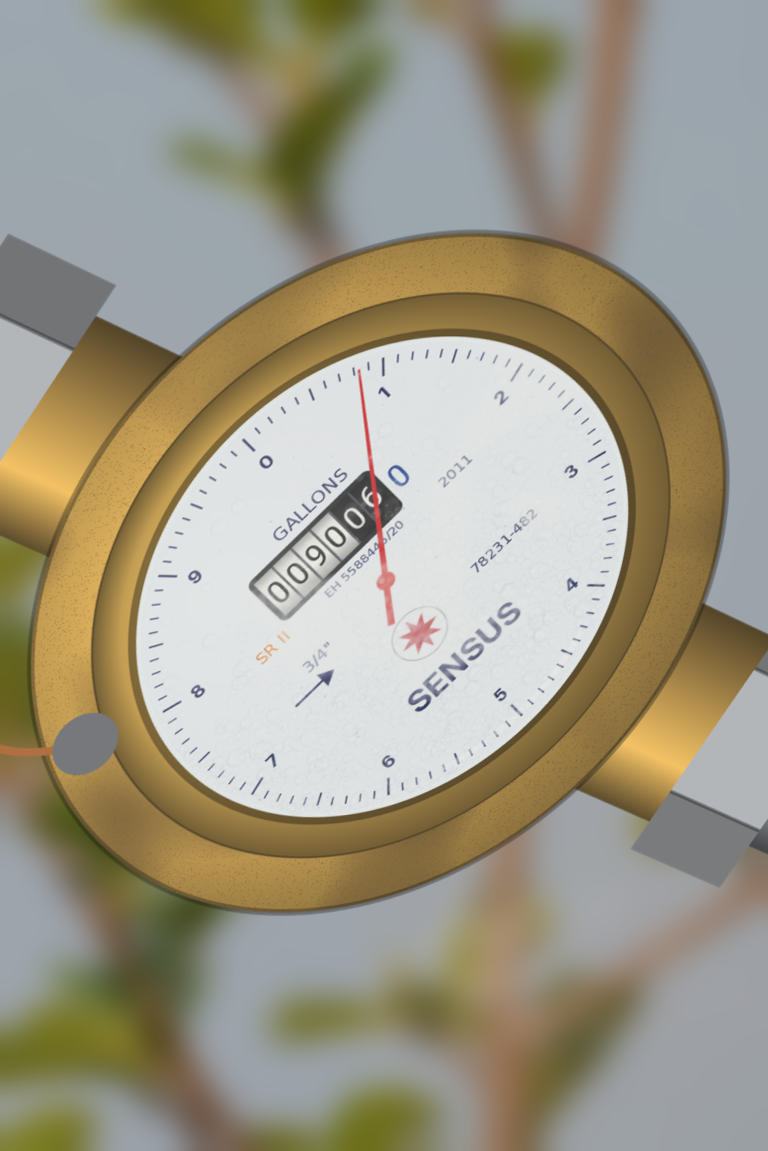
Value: {"value": 90060.8, "unit": "gal"}
